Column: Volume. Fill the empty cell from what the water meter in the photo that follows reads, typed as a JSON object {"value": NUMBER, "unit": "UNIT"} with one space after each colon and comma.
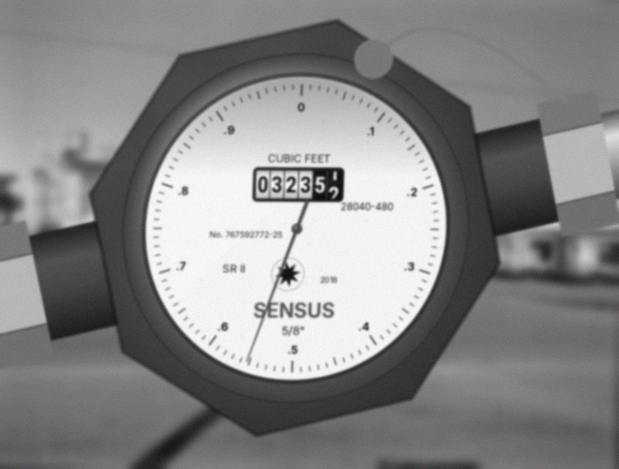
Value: {"value": 32351.55, "unit": "ft³"}
